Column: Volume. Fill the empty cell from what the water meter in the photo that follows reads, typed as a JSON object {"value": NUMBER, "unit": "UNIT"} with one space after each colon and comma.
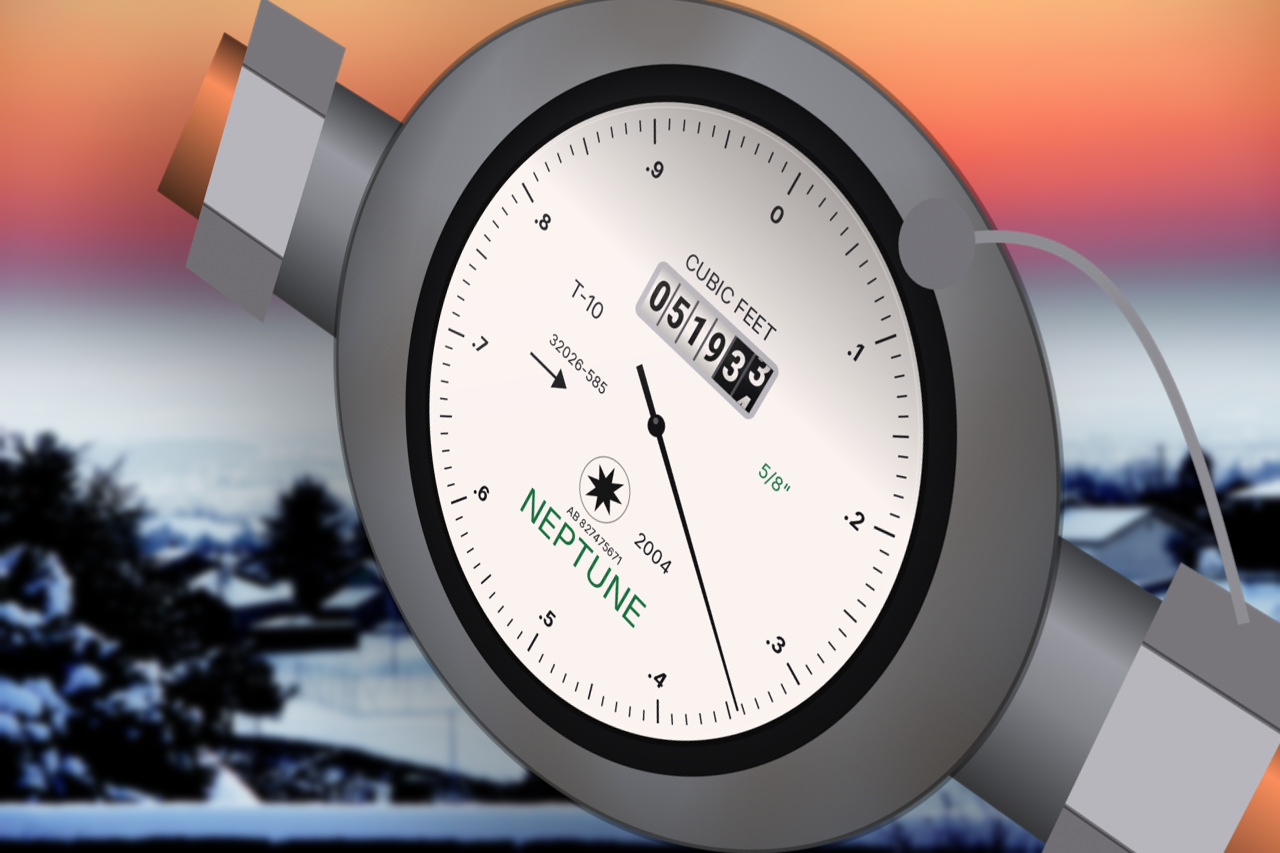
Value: {"value": 51933.34, "unit": "ft³"}
